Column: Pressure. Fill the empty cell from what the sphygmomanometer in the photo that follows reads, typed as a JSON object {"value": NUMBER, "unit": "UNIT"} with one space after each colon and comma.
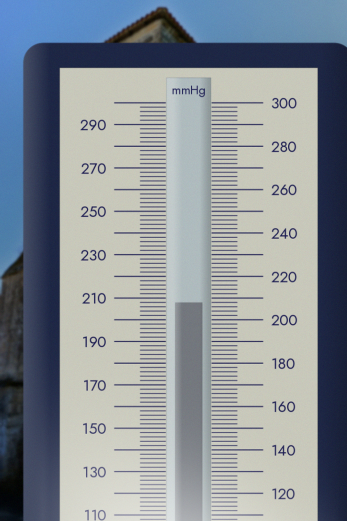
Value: {"value": 208, "unit": "mmHg"}
